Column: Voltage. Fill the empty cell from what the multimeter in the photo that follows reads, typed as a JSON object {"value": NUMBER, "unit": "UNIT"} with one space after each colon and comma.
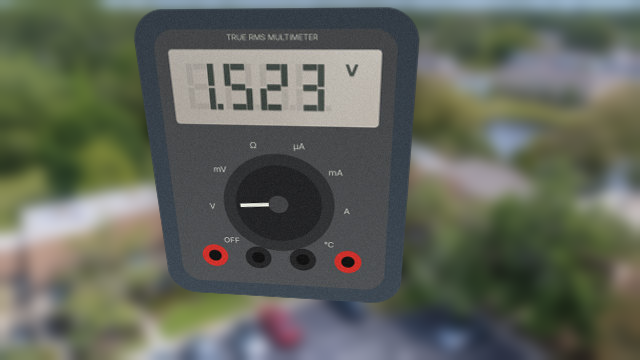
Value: {"value": 1.523, "unit": "V"}
